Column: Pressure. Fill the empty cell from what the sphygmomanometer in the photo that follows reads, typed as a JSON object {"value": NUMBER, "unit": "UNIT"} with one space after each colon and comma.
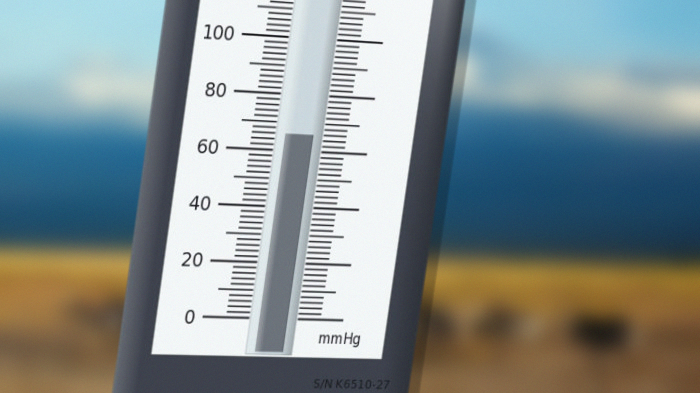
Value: {"value": 66, "unit": "mmHg"}
